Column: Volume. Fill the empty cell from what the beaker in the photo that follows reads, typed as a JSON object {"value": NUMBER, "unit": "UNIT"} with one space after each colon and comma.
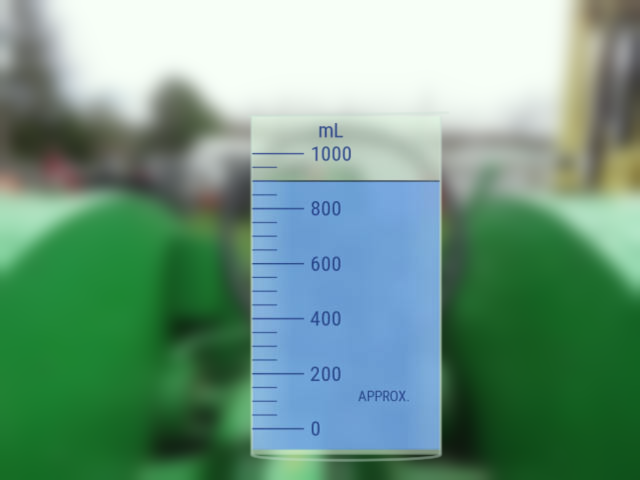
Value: {"value": 900, "unit": "mL"}
